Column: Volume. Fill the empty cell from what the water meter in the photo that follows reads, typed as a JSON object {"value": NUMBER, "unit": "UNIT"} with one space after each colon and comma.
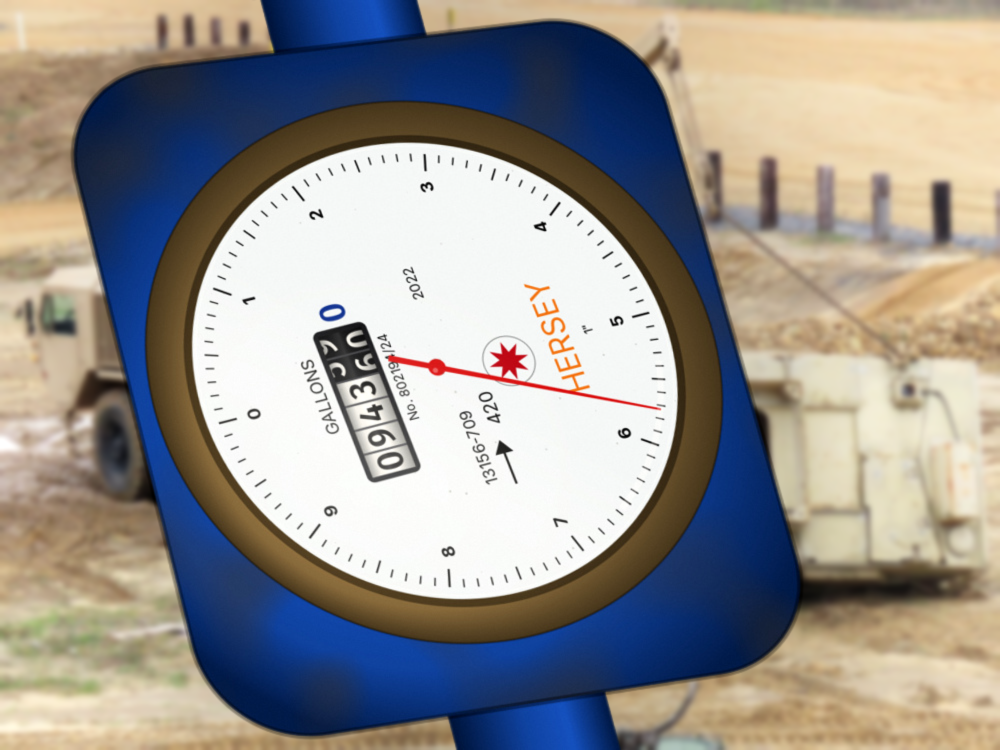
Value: {"value": 943595.7, "unit": "gal"}
